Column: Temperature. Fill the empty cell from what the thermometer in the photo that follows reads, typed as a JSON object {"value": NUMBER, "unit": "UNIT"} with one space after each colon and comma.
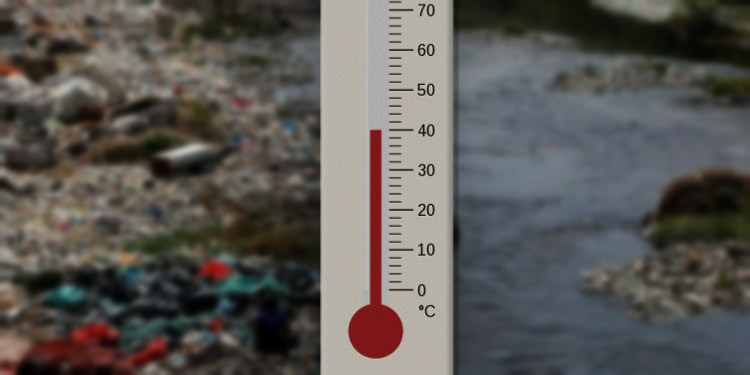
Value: {"value": 40, "unit": "°C"}
